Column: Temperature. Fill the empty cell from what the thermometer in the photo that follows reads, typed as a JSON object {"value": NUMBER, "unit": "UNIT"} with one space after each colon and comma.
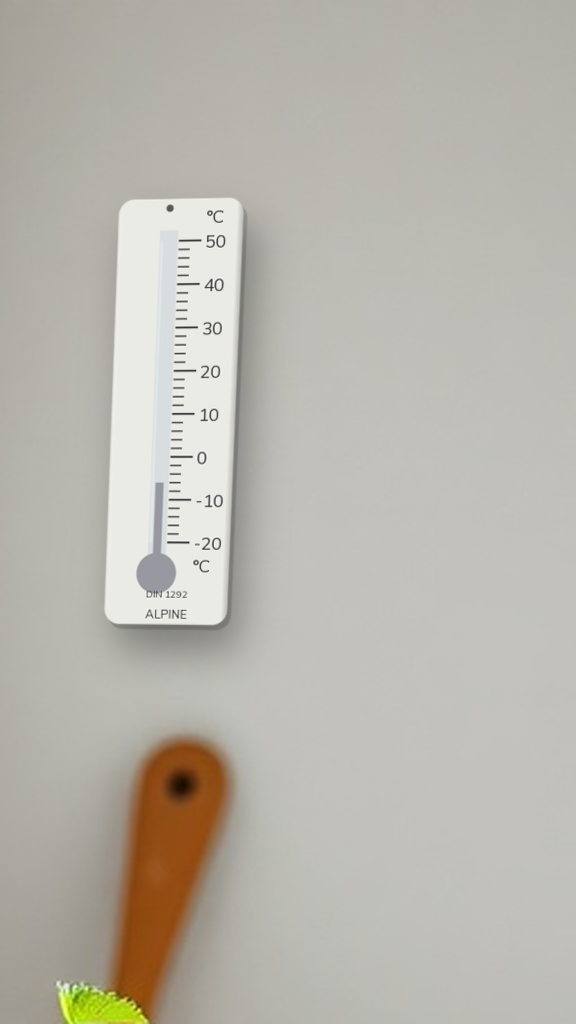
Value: {"value": -6, "unit": "°C"}
